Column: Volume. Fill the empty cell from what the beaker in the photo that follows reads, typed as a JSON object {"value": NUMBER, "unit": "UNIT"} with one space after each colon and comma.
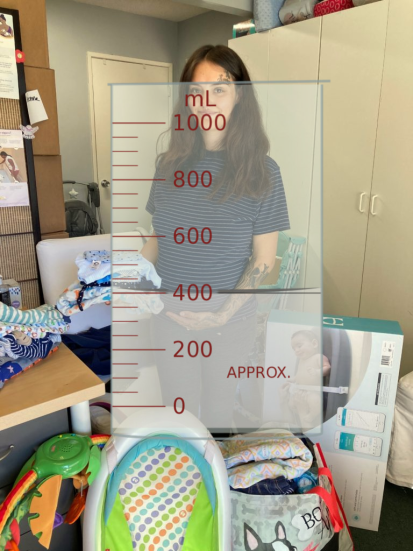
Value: {"value": 400, "unit": "mL"}
